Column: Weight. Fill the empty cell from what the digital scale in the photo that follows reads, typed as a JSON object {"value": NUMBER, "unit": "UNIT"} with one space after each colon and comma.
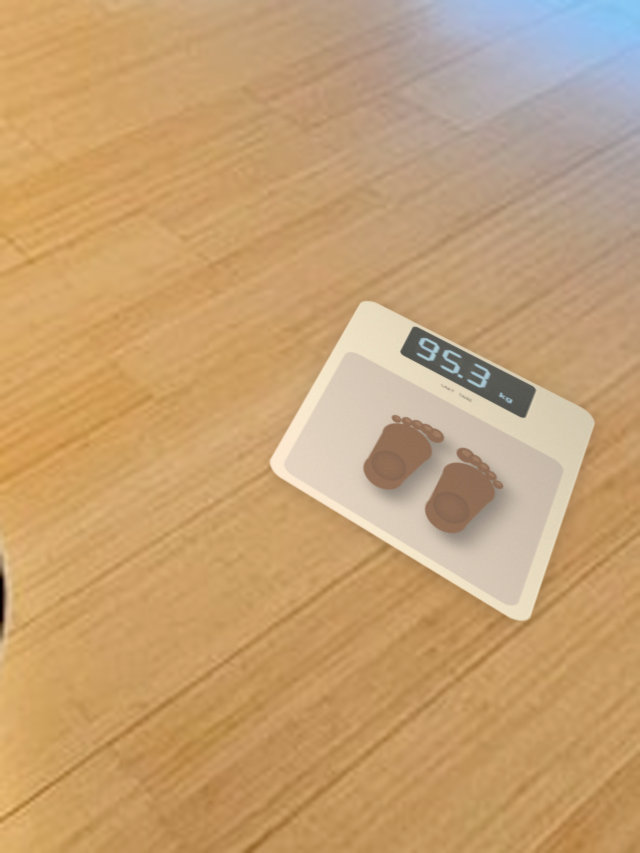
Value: {"value": 95.3, "unit": "kg"}
